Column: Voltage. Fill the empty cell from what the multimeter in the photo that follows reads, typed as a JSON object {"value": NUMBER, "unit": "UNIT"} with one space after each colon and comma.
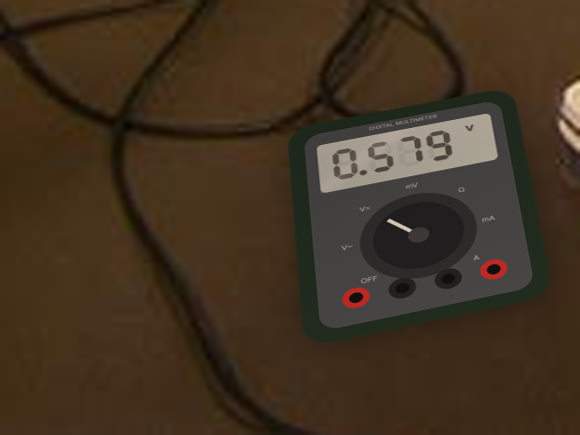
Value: {"value": 0.579, "unit": "V"}
